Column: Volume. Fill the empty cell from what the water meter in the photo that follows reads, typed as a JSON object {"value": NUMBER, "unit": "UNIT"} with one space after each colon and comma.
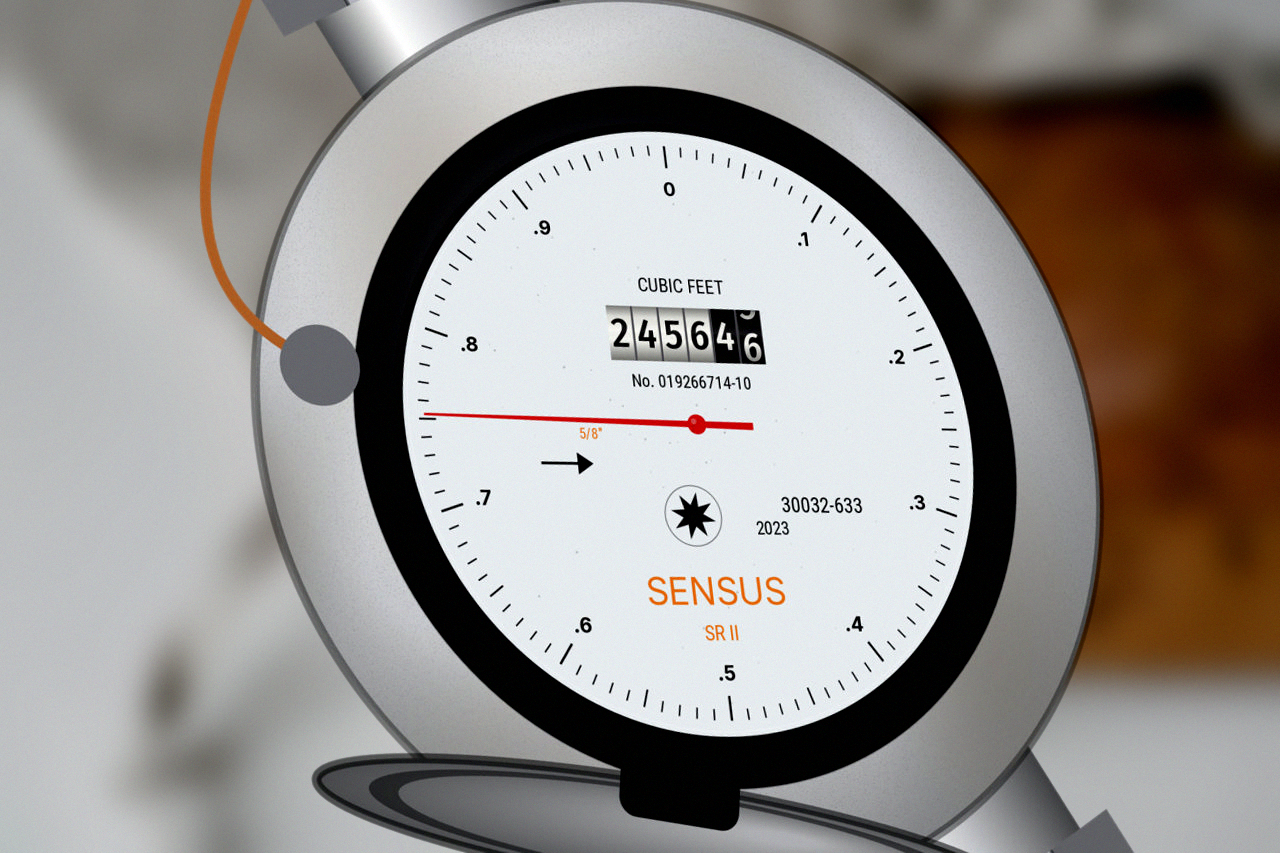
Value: {"value": 245645.75, "unit": "ft³"}
